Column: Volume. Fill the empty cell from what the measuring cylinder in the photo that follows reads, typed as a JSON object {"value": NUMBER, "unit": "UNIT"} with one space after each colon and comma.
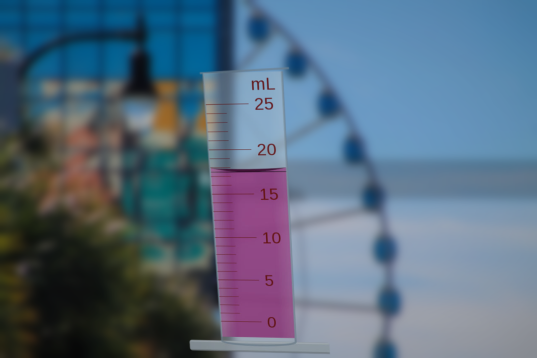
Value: {"value": 17.5, "unit": "mL"}
